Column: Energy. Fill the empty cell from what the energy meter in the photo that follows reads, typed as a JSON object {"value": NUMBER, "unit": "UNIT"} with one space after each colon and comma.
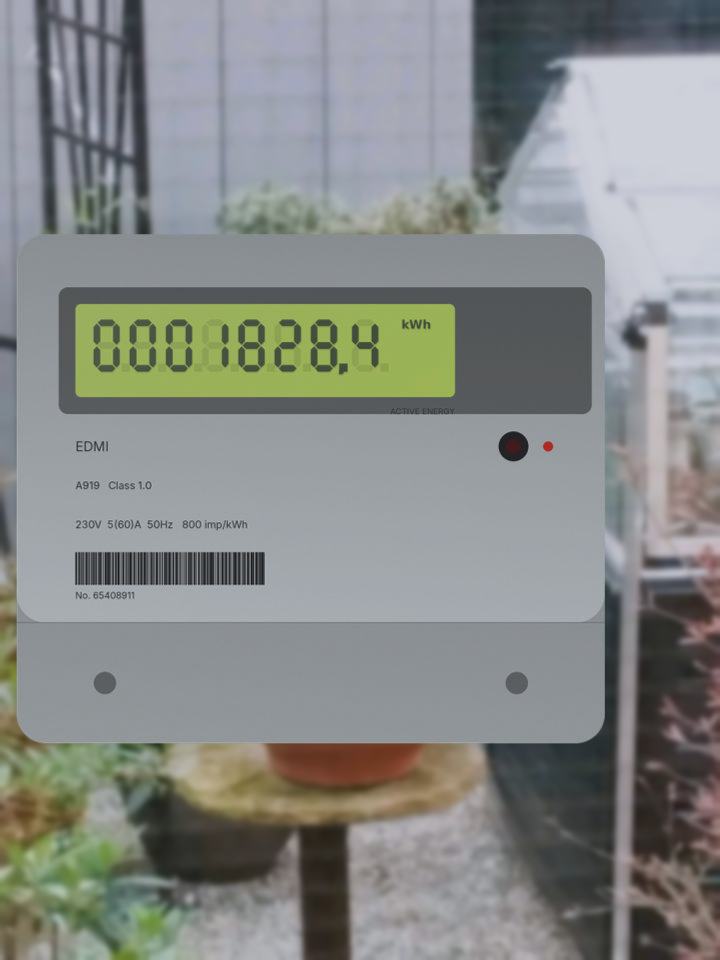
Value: {"value": 1828.4, "unit": "kWh"}
